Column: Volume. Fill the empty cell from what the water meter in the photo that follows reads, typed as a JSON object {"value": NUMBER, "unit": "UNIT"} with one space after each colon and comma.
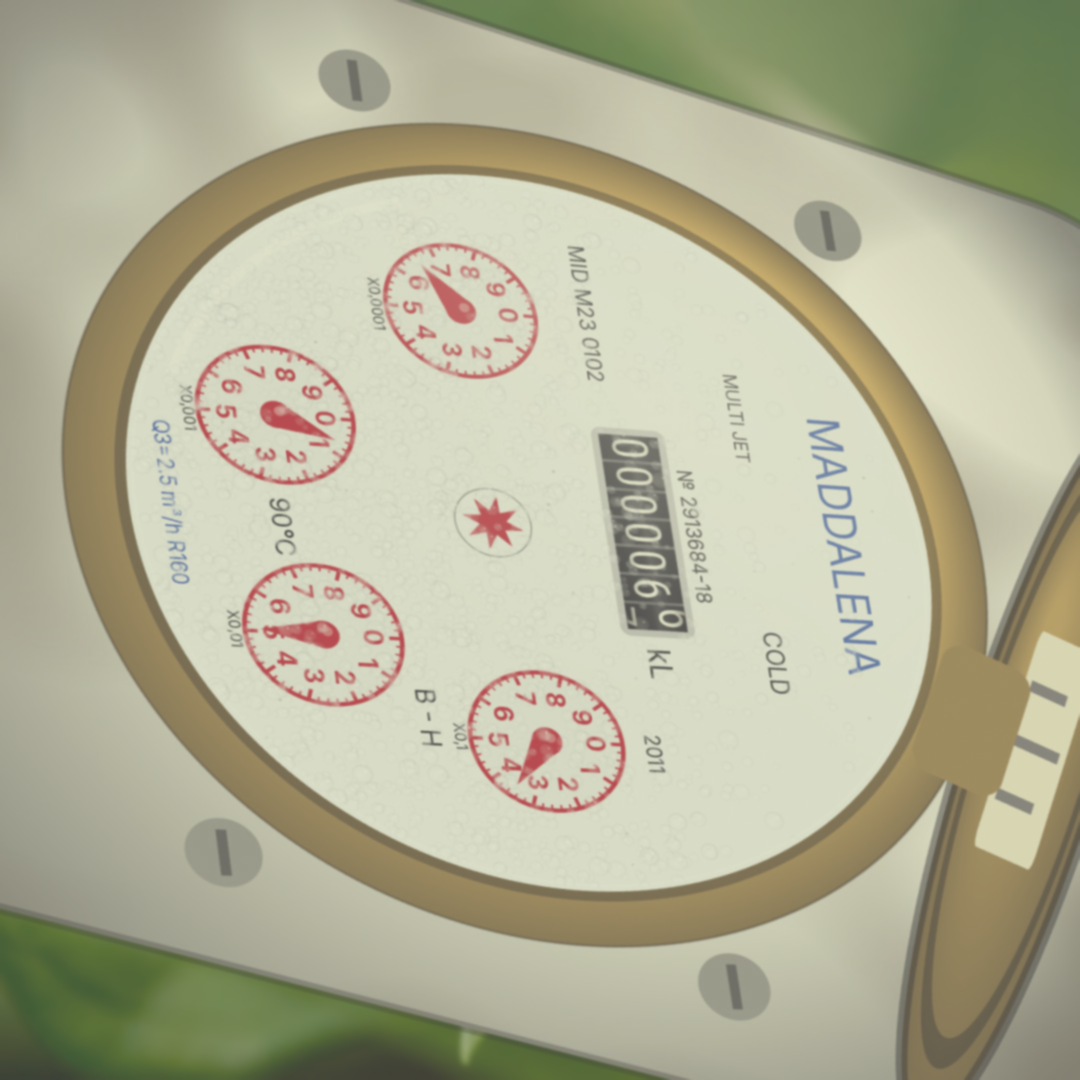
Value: {"value": 66.3506, "unit": "kL"}
